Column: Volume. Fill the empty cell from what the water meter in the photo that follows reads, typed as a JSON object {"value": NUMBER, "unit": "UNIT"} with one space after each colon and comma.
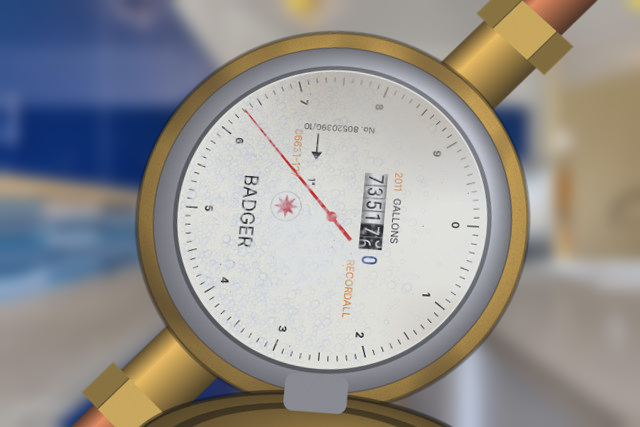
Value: {"value": 7351756.3, "unit": "gal"}
